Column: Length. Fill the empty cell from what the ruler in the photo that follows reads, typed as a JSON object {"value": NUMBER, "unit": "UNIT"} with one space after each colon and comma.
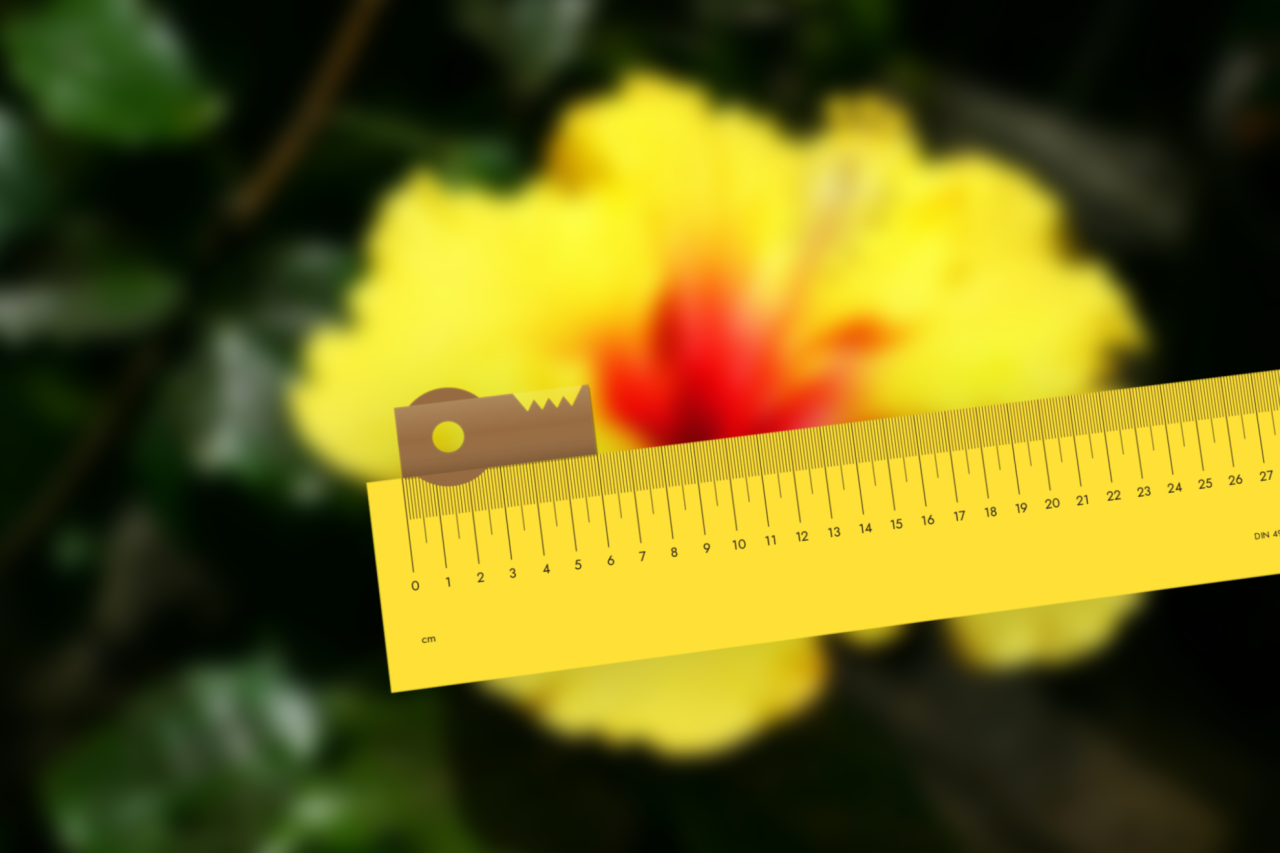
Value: {"value": 6, "unit": "cm"}
